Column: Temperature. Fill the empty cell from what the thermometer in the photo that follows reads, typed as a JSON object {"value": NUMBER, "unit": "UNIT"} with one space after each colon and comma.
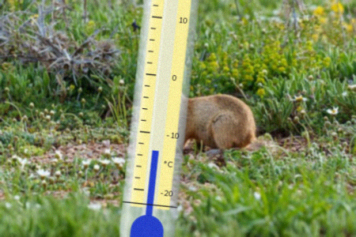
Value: {"value": -13, "unit": "°C"}
